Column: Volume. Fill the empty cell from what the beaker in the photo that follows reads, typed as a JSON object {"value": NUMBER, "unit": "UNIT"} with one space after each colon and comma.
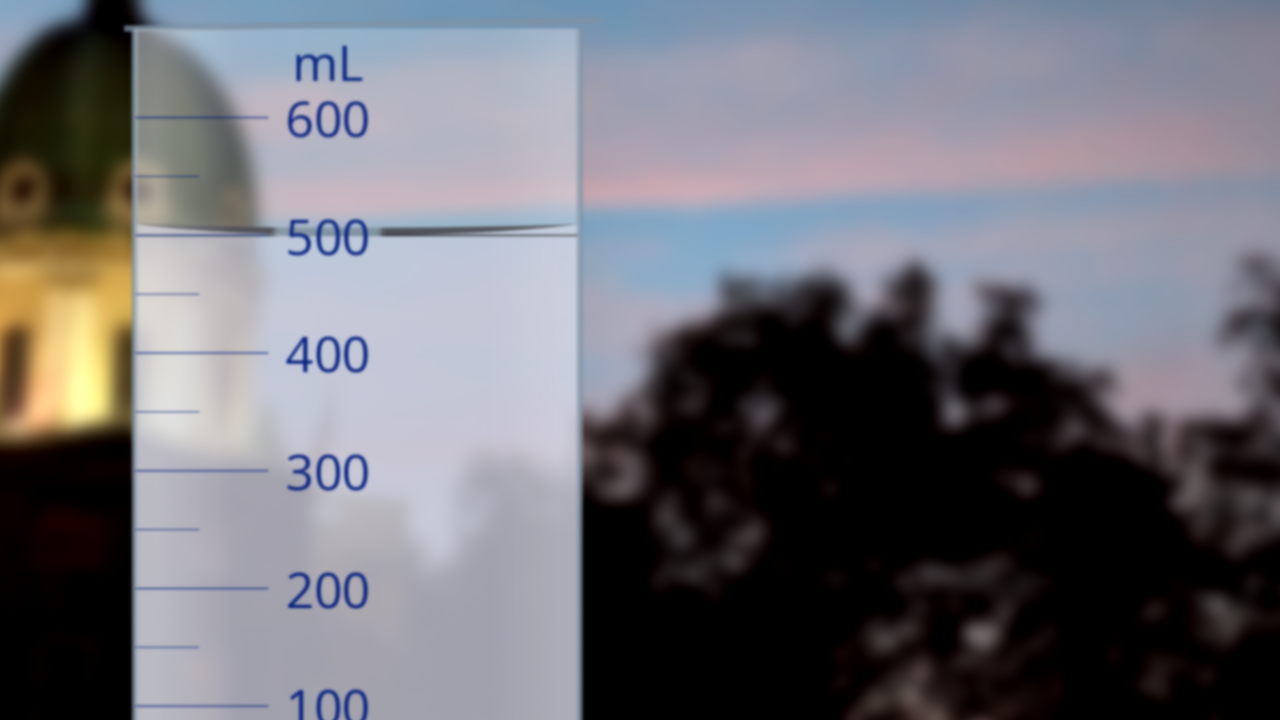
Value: {"value": 500, "unit": "mL"}
